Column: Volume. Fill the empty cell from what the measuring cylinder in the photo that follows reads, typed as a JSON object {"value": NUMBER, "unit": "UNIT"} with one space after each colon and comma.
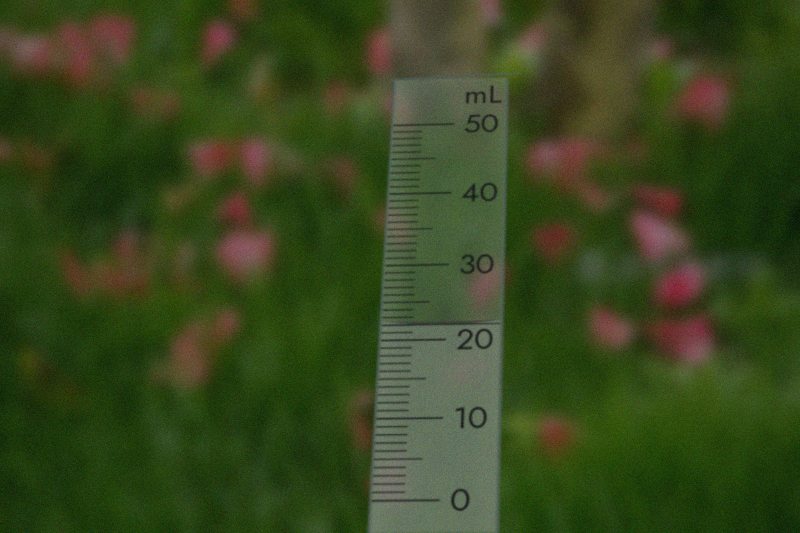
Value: {"value": 22, "unit": "mL"}
